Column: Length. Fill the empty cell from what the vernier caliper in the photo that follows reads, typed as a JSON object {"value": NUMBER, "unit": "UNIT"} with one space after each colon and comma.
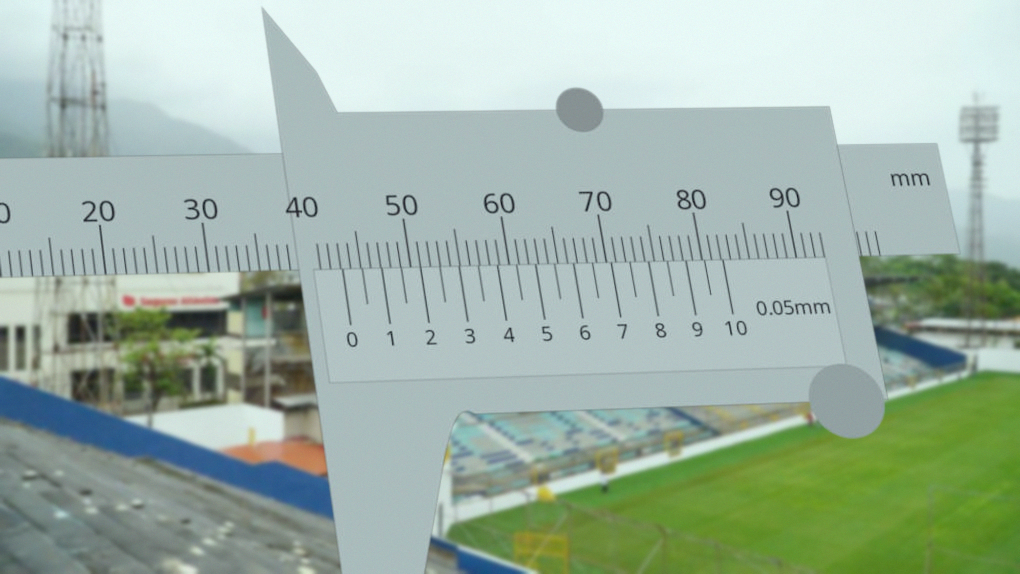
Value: {"value": 43.2, "unit": "mm"}
